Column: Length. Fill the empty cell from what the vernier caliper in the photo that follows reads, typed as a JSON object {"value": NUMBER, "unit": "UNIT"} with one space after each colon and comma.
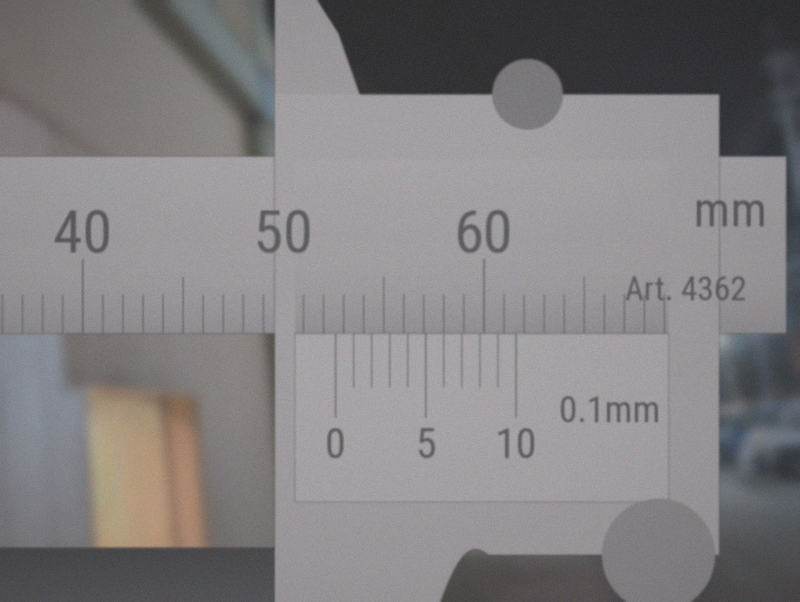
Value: {"value": 52.6, "unit": "mm"}
